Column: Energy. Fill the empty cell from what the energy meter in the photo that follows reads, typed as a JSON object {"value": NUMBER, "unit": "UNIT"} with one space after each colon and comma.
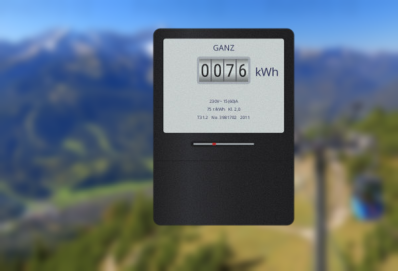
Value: {"value": 76, "unit": "kWh"}
